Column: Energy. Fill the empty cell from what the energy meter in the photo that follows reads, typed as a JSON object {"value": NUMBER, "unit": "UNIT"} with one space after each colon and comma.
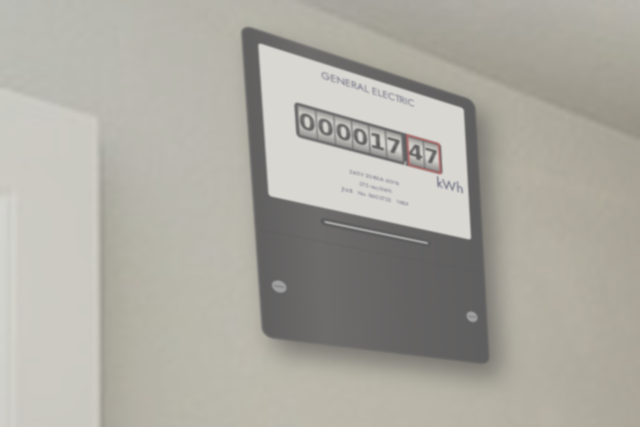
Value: {"value": 17.47, "unit": "kWh"}
